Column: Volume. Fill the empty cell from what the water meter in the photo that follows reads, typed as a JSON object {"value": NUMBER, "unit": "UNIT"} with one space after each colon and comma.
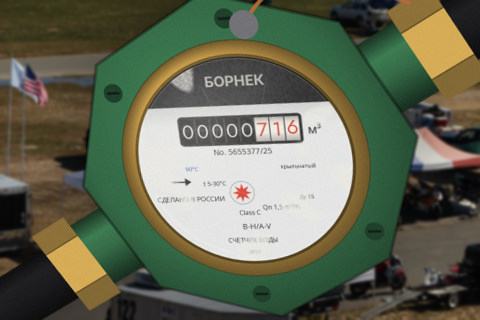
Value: {"value": 0.716, "unit": "m³"}
